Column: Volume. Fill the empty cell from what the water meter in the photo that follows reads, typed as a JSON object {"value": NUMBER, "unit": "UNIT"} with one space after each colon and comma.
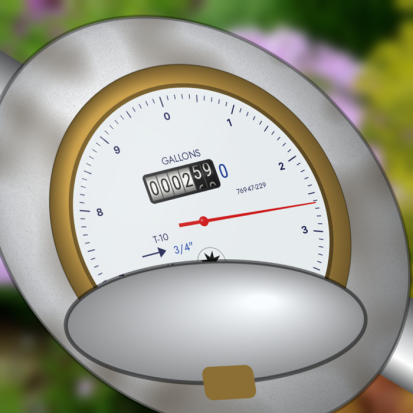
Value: {"value": 2592.6, "unit": "gal"}
